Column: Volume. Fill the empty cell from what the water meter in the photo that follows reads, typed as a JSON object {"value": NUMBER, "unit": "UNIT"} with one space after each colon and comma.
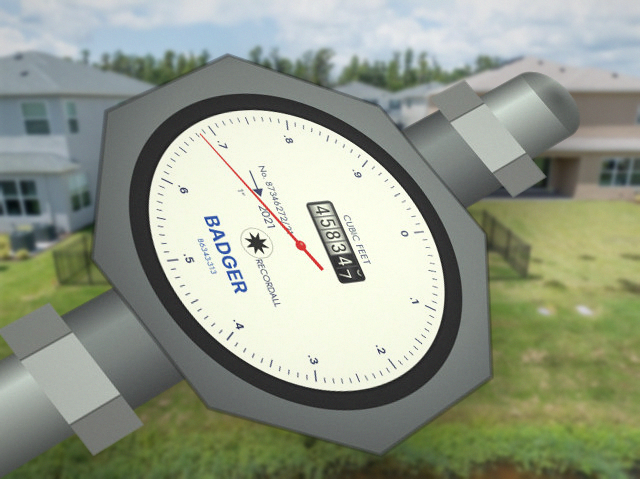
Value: {"value": 458346.68, "unit": "ft³"}
